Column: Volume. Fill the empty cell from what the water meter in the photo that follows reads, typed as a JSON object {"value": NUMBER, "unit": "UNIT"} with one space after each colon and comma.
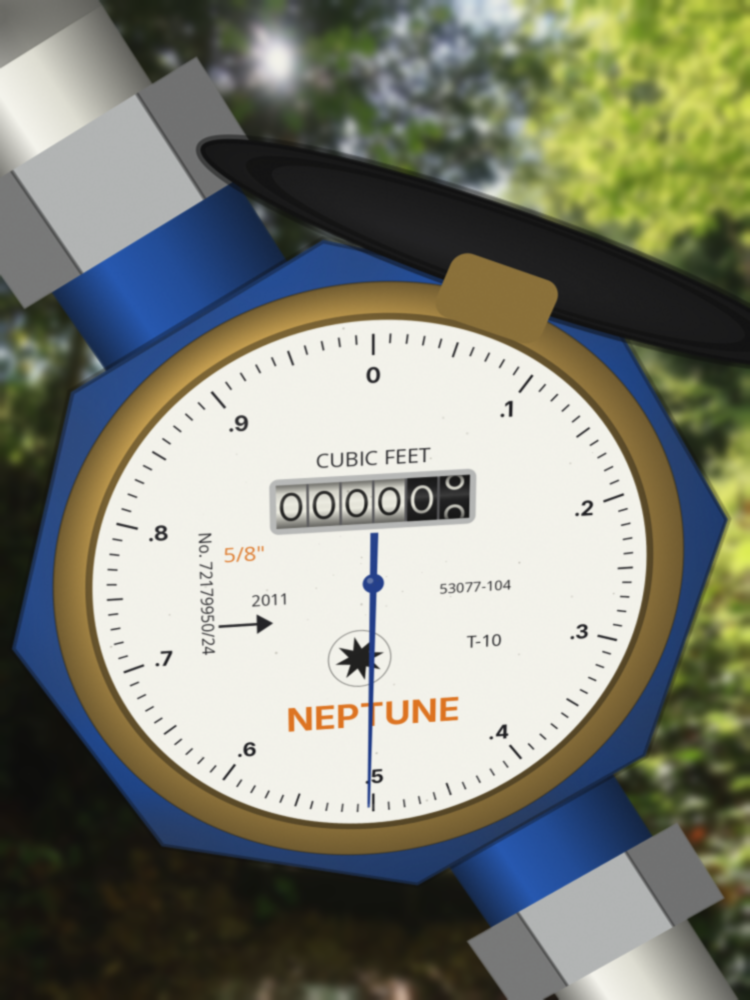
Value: {"value": 8.50, "unit": "ft³"}
